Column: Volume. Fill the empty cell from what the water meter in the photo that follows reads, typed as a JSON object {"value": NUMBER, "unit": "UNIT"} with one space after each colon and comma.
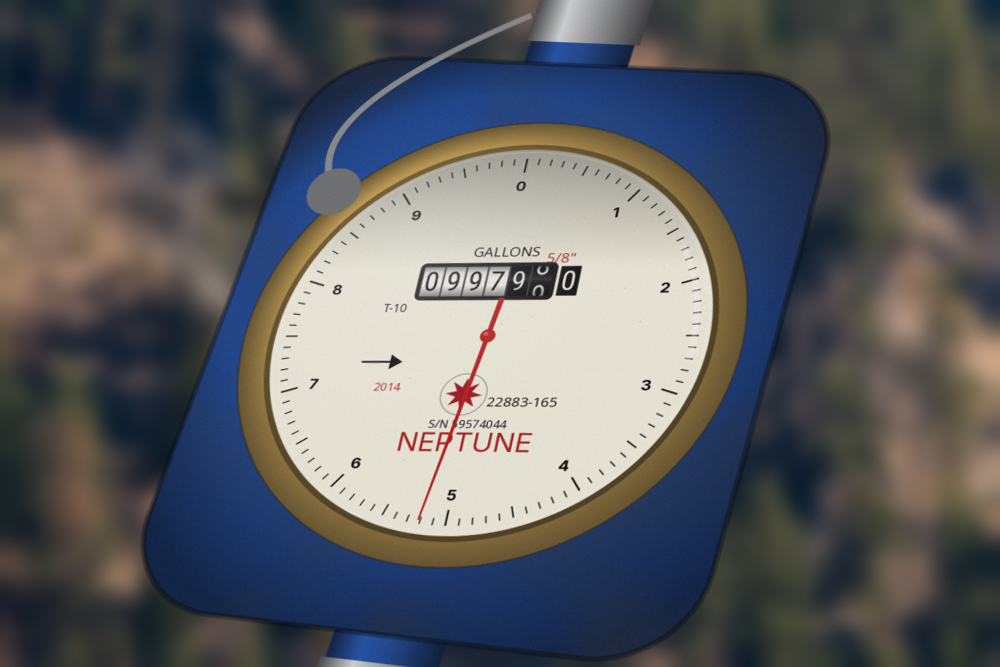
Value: {"value": 997985.2, "unit": "gal"}
